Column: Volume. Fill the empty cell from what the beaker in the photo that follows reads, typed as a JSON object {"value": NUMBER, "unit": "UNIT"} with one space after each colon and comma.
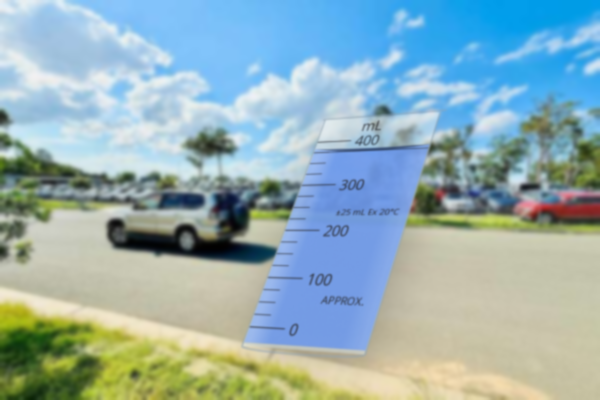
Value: {"value": 375, "unit": "mL"}
